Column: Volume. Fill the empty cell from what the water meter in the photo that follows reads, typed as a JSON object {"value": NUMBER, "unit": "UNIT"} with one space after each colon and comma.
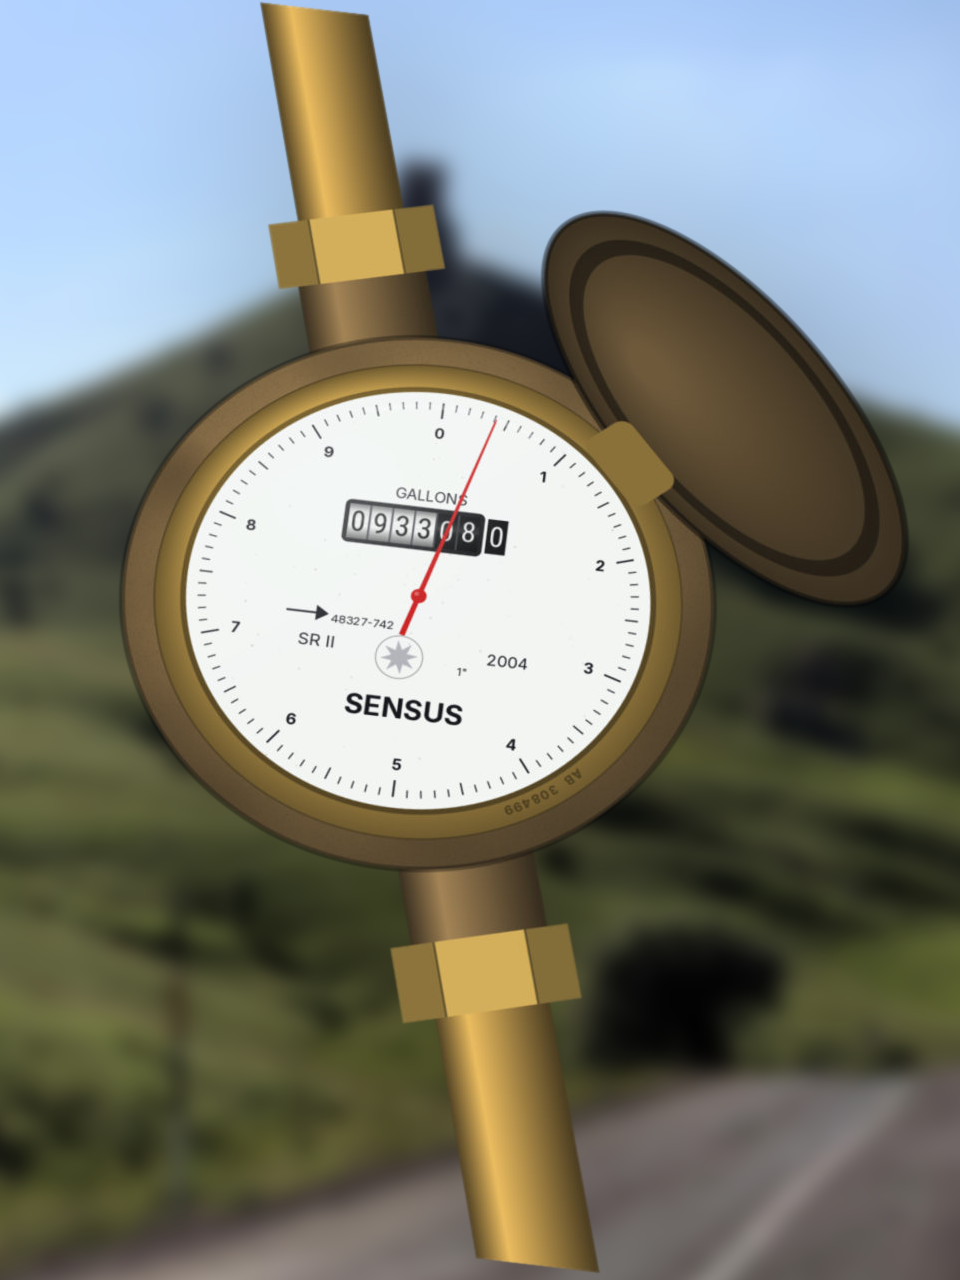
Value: {"value": 933080.4, "unit": "gal"}
